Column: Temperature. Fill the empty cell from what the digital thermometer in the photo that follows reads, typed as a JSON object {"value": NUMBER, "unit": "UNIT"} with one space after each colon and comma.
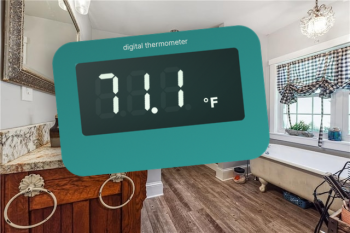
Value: {"value": 71.1, "unit": "°F"}
